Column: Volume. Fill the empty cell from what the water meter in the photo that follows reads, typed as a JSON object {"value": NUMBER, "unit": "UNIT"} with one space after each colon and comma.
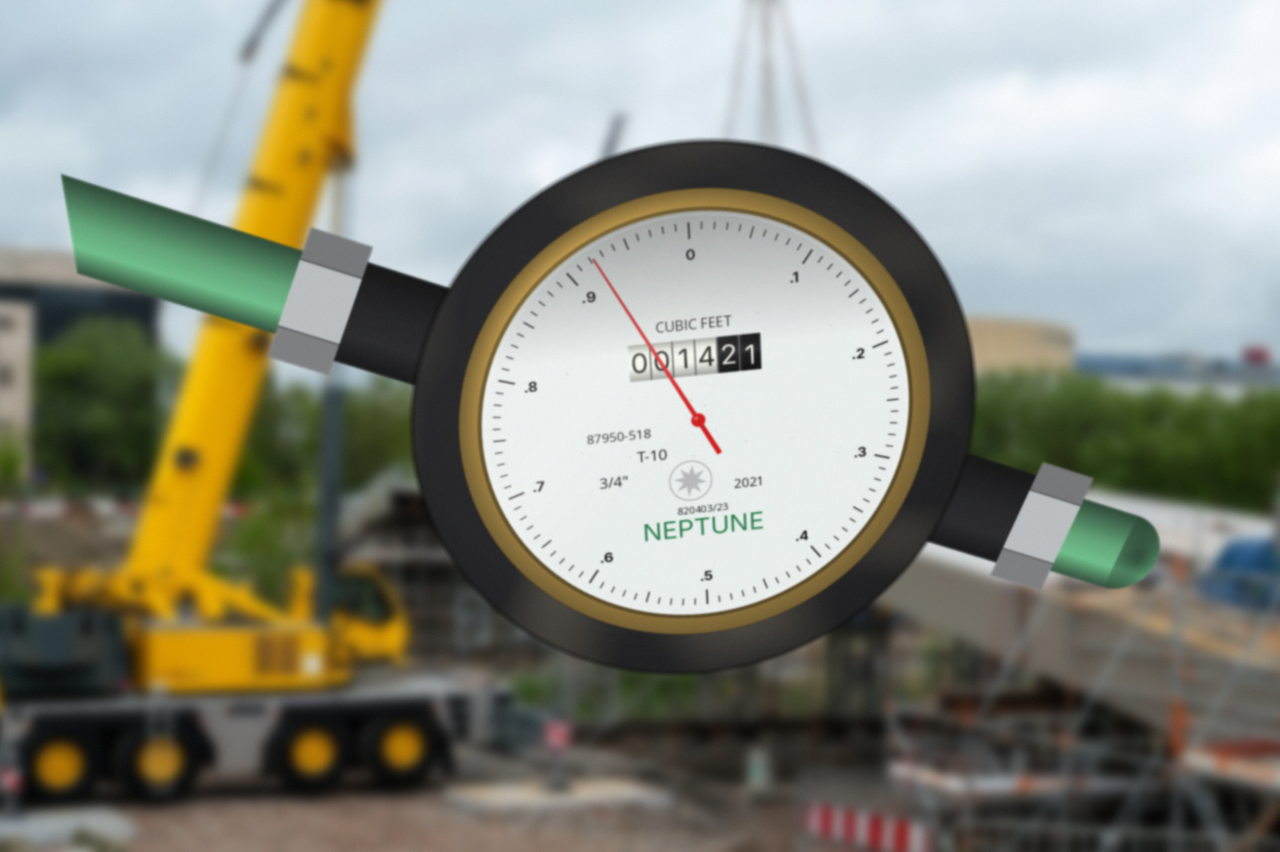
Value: {"value": 1420.92, "unit": "ft³"}
